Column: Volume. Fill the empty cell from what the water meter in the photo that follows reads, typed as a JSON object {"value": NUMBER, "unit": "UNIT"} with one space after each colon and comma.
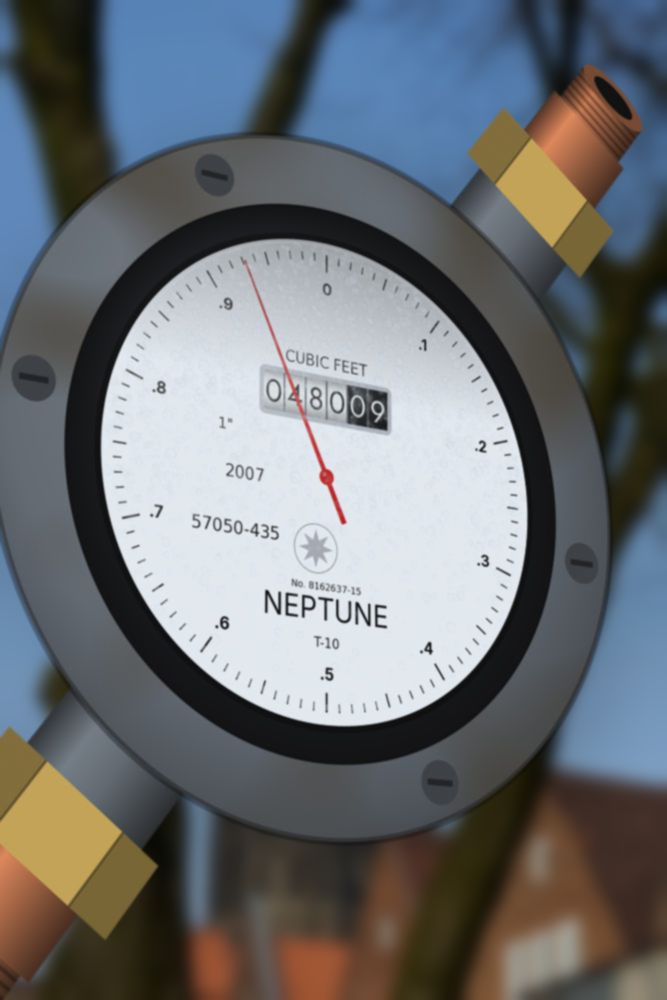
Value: {"value": 48008.93, "unit": "ft³"}
